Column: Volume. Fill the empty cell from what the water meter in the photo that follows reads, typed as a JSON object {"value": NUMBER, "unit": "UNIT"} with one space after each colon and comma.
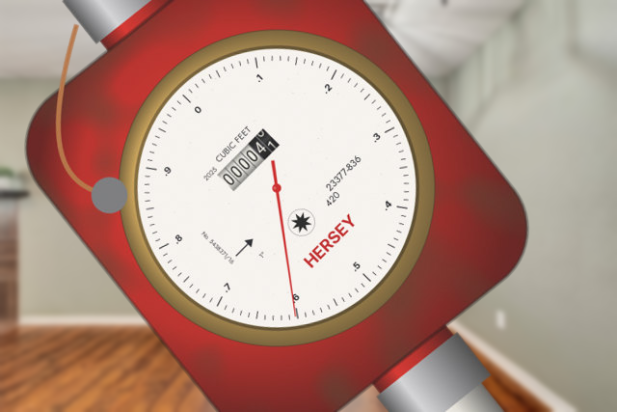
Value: {"value": 40.60, "unit": "ft³"}
